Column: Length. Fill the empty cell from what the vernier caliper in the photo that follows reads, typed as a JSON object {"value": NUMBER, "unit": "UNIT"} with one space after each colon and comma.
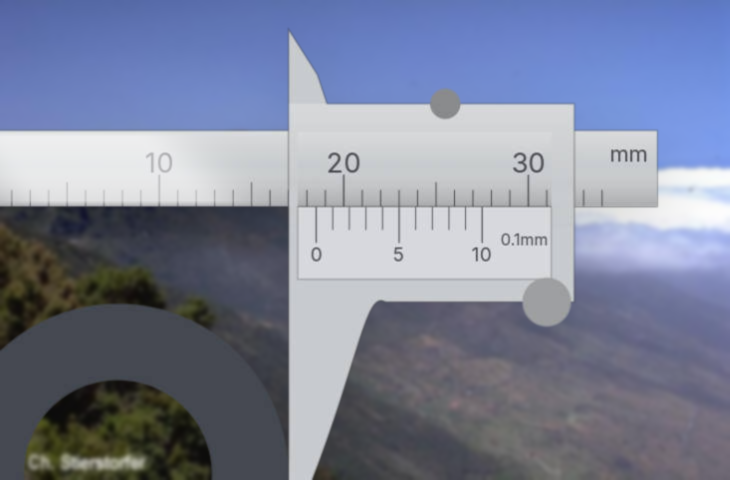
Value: {"value": 18.5, "unit": "mm"}
